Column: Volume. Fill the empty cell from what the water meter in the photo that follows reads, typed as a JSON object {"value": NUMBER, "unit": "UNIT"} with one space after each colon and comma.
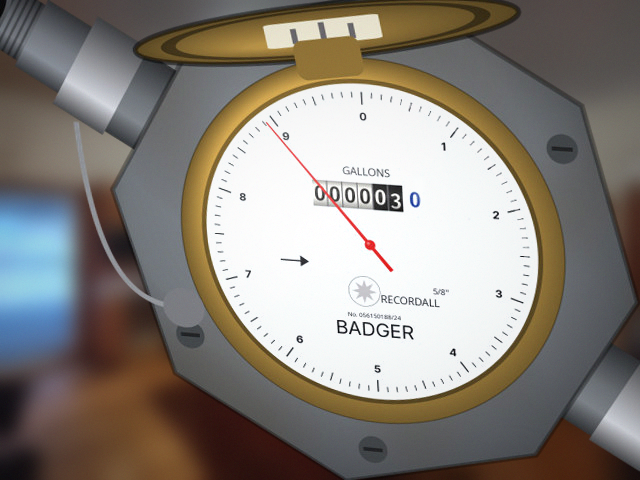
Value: {"value": 28.9, "unit": "gal"}
